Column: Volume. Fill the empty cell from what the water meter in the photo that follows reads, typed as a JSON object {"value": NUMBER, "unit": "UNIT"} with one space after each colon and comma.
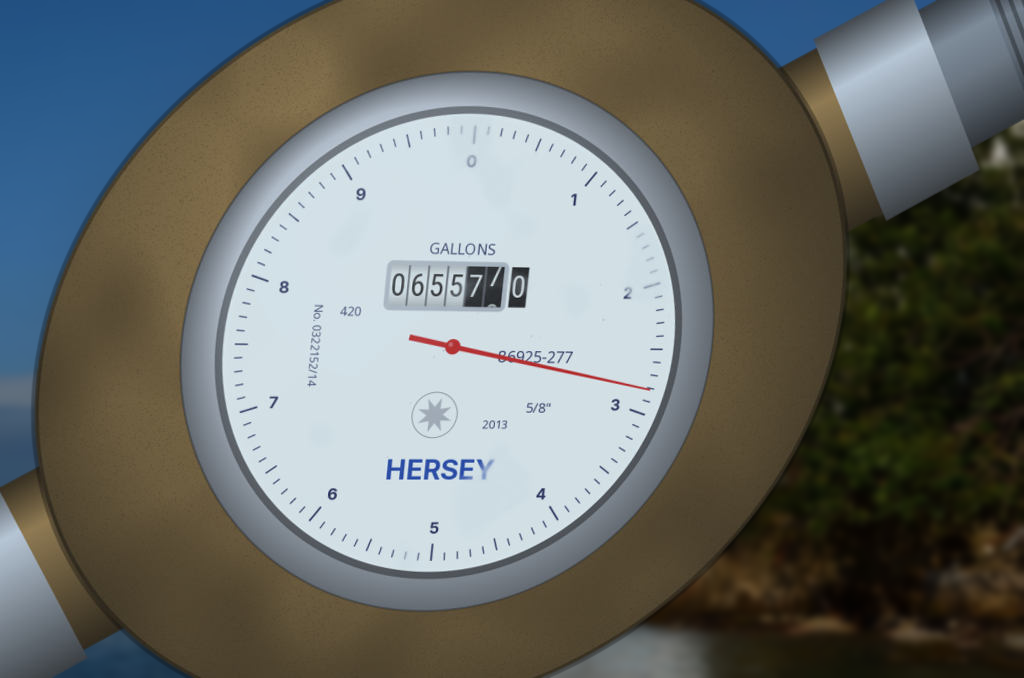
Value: {"value": 655772.8, "unit": "gal"}
